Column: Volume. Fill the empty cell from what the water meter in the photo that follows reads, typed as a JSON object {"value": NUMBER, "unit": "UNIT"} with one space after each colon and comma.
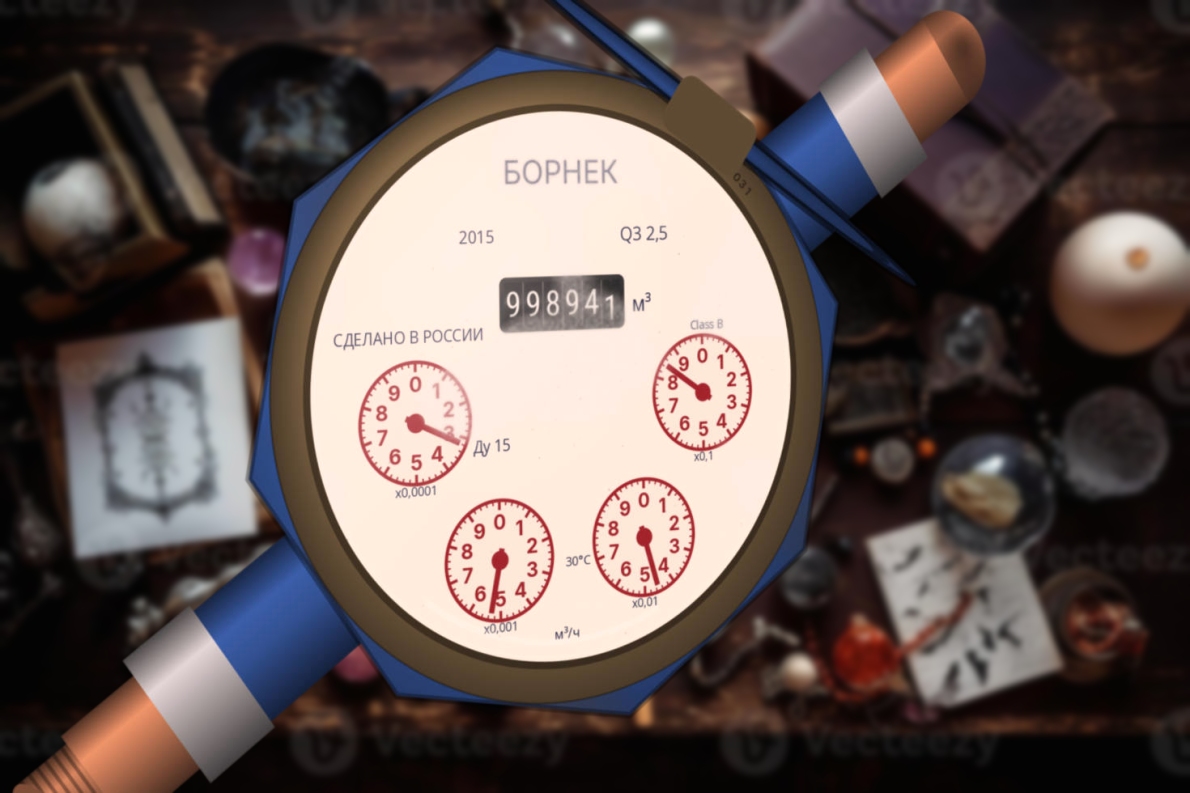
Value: {"value": 998940.8453, "unit": "m³"}
